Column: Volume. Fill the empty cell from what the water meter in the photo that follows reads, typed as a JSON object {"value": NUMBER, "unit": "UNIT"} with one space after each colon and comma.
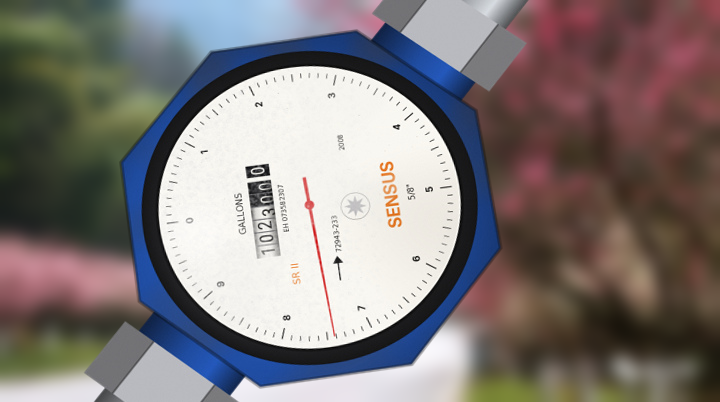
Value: {"value": 1022997.4, "unit": "gal"}
